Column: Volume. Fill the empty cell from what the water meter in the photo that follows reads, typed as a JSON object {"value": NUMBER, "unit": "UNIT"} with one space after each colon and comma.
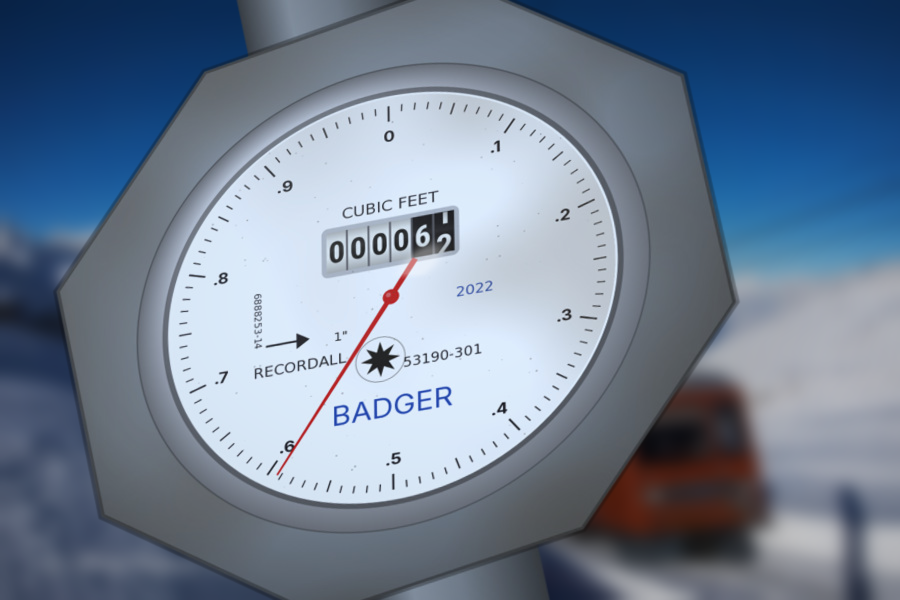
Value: {"value": 61.59, "unit": "ft³"}
